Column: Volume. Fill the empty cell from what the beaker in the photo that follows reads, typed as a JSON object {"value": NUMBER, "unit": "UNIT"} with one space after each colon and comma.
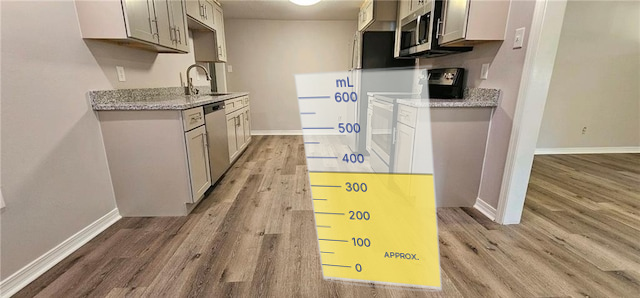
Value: {"value": 350, "unit": "mL"}
